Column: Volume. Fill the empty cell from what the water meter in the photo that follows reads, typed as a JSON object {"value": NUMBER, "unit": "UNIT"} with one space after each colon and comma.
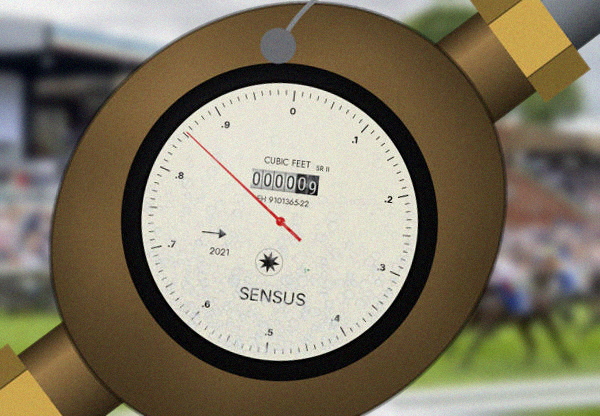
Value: {"value": 8.85, "unit": "ft³"}
